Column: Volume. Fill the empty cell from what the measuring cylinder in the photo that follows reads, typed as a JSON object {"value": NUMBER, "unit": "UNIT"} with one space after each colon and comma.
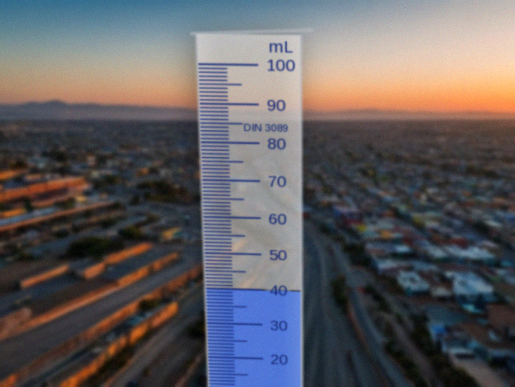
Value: {"value": 40, "unit": "mL"}
